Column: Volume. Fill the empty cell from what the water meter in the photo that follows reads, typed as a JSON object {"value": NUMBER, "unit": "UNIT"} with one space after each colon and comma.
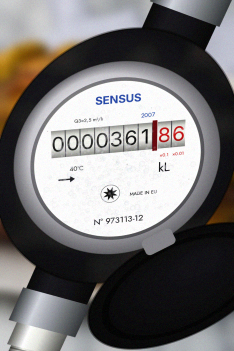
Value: {"value": 361.86, "unit": "kL"}
